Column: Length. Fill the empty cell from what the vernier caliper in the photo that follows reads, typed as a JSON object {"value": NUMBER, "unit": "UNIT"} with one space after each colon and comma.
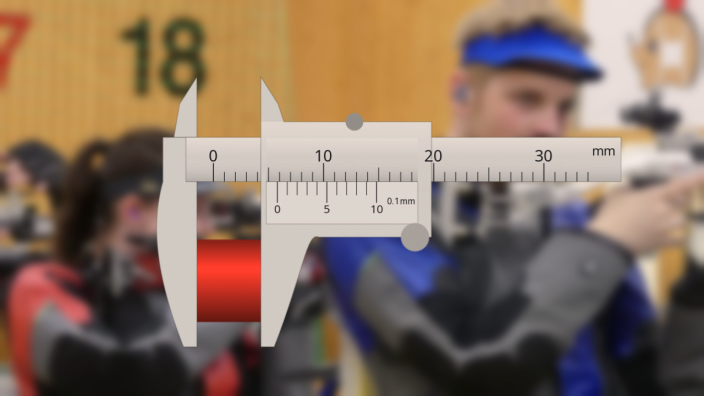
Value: {"value": 5.8, "unit": "mm"}
